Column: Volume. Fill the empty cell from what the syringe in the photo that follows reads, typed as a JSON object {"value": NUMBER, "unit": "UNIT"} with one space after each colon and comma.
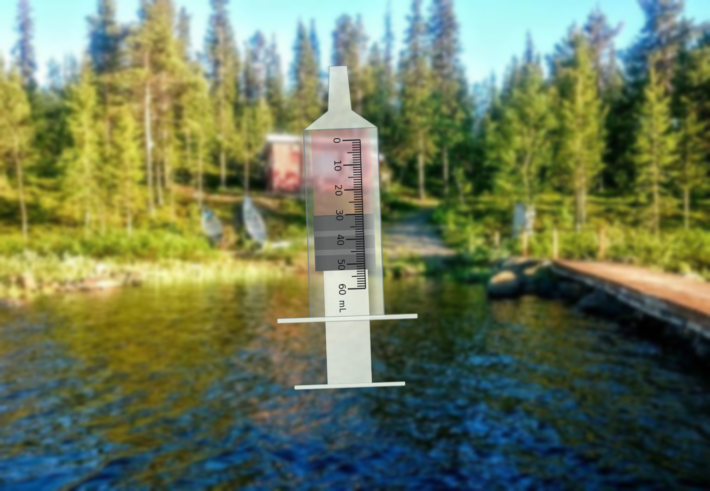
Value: {"value": 30, "unit": "mL"}
